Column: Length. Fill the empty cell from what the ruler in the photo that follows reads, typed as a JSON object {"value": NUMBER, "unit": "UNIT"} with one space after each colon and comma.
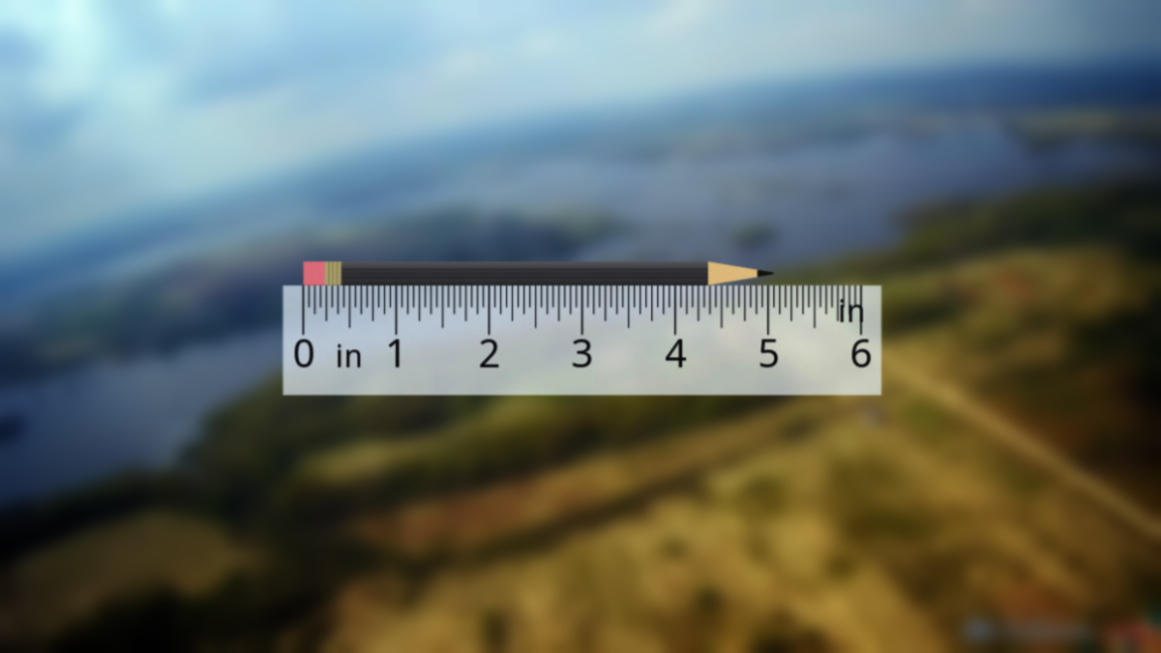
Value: {"value": 5.0625, "unit": "in"}
